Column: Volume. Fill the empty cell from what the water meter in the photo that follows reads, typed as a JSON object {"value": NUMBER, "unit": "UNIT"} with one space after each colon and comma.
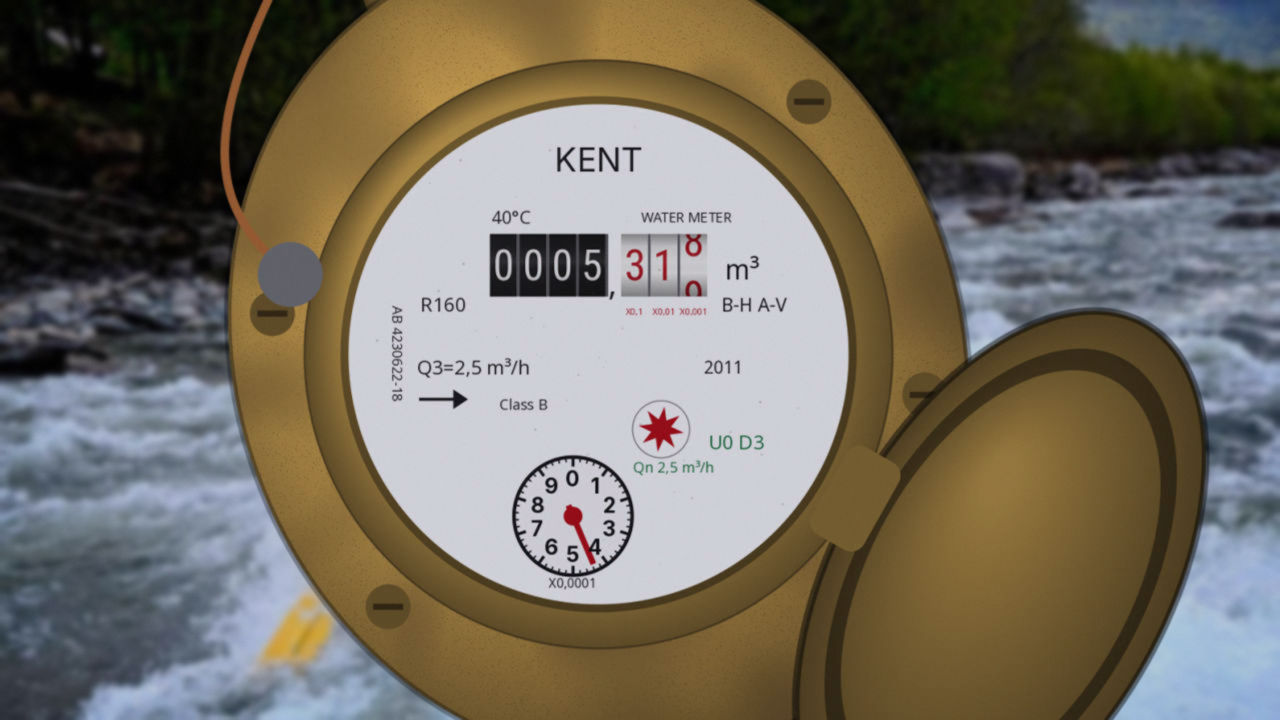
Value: {"value": 5.3184, "unit": "m³"}
